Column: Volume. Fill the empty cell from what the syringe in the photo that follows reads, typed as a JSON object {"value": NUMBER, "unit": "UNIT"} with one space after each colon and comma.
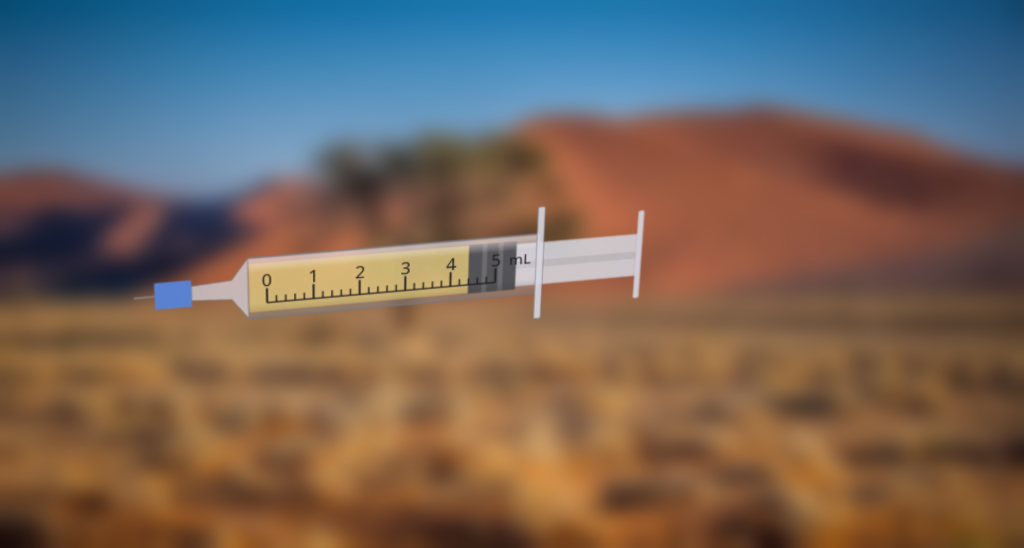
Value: {"value": 4.4, "unit": "mL"}
